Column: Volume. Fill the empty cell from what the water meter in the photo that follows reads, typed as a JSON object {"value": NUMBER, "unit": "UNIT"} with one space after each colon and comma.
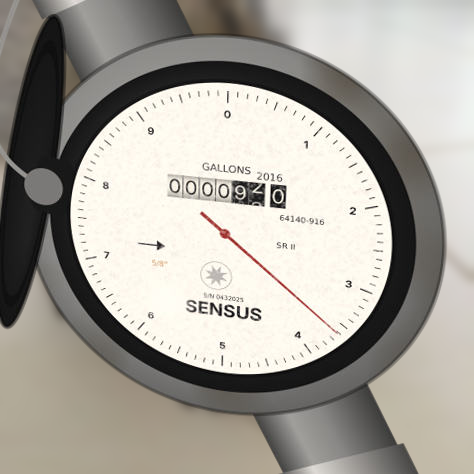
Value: {"value": 923.6, "unit": "gal"}
